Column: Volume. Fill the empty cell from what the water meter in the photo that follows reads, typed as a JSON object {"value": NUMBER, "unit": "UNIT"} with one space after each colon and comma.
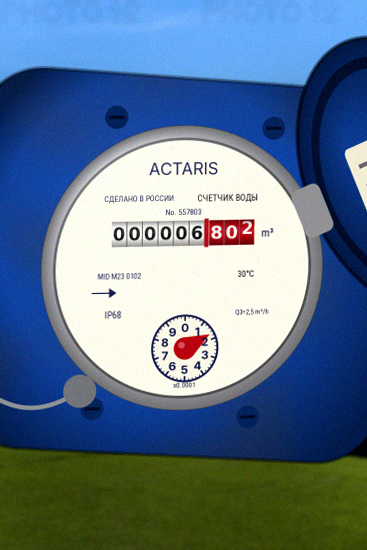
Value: {"value": 6.8021, "unit": "m³"}
